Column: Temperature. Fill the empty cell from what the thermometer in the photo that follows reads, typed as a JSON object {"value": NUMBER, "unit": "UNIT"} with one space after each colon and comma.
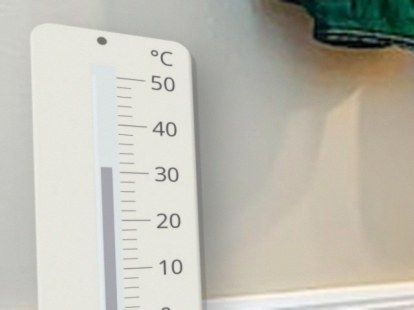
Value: {"value": 31, "unit": "°C"}
